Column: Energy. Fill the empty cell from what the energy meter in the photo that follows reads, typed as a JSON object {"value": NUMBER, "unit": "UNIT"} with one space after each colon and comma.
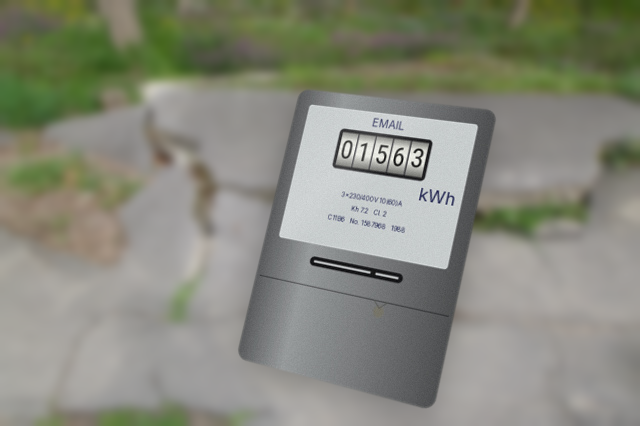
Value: {"value": 1563, "unit": "kWh"}
